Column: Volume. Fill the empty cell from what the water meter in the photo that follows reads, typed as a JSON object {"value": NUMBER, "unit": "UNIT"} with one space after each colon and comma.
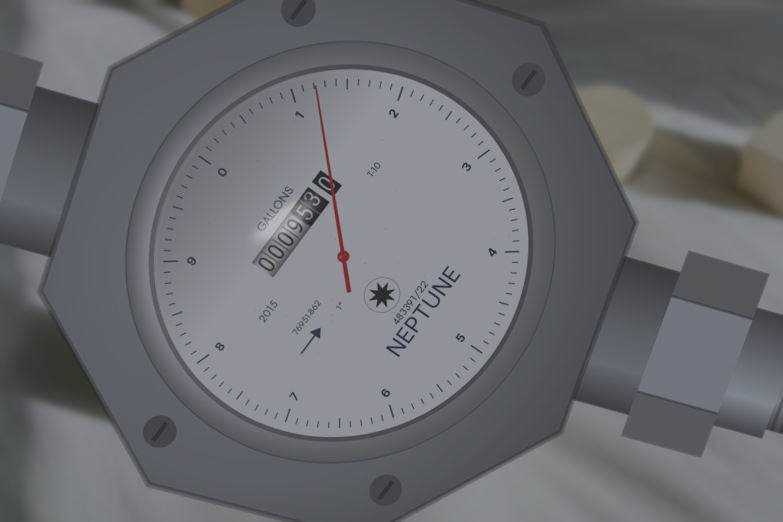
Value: {"value": 9531.2, "unit": "gal"}
